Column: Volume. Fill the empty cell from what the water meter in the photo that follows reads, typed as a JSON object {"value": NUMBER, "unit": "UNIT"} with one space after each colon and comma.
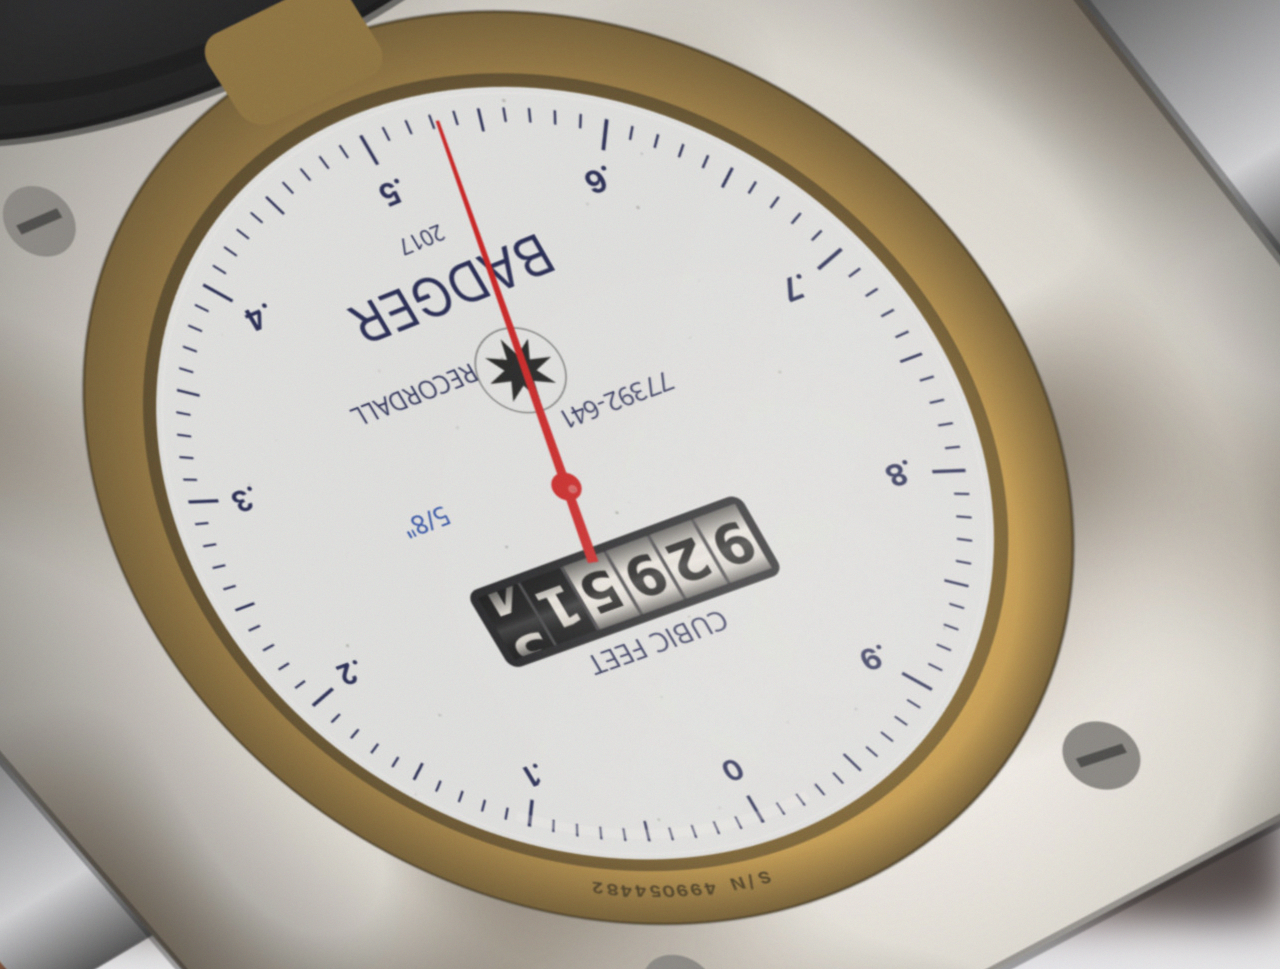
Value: {"value": 929513.53, "unit": "ft³"}
